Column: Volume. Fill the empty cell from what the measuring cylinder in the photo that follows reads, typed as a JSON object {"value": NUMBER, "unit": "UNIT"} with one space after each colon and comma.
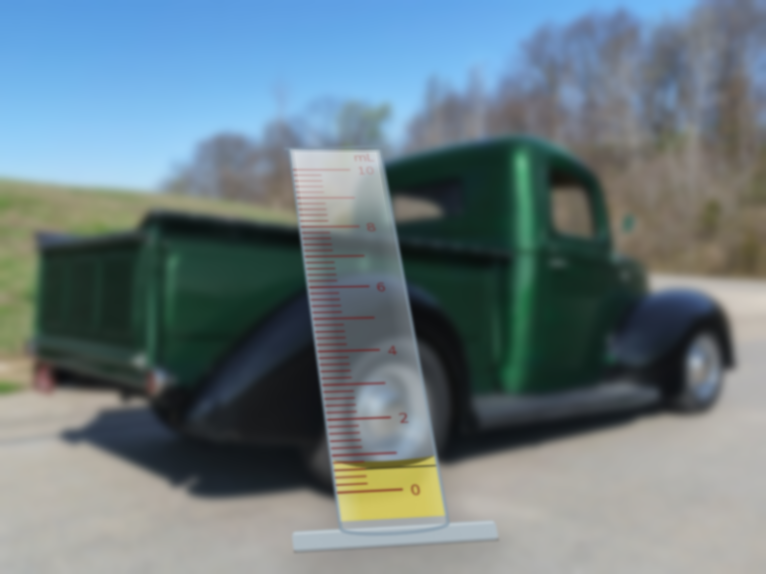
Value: {"value": 0.6, "unit": "mL"}
